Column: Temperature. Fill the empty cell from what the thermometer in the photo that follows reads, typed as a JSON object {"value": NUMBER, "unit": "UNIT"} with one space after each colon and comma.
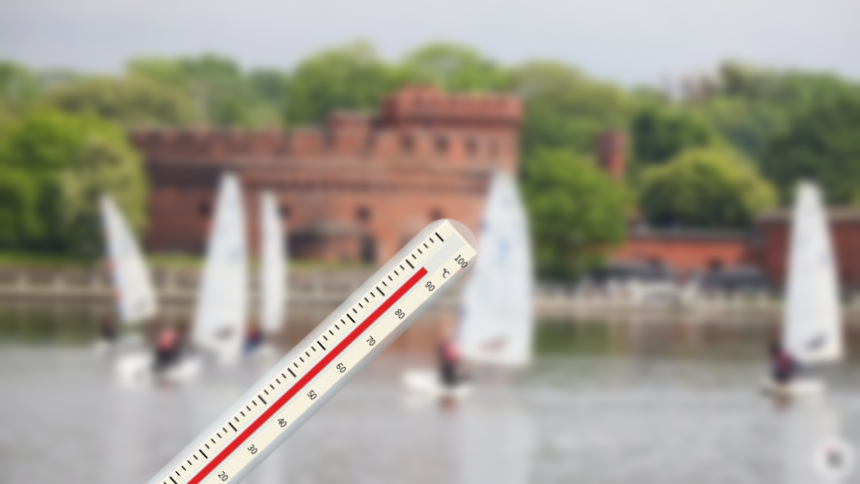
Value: {"value": 92, "unit": "°C"}
